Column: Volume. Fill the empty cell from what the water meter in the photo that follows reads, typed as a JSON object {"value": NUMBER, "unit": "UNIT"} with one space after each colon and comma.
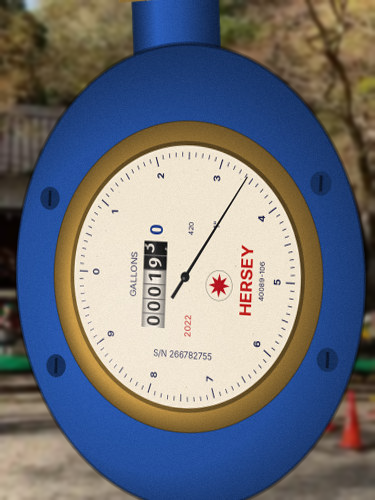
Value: {"value": 1933.4, "unit": "gal"}
